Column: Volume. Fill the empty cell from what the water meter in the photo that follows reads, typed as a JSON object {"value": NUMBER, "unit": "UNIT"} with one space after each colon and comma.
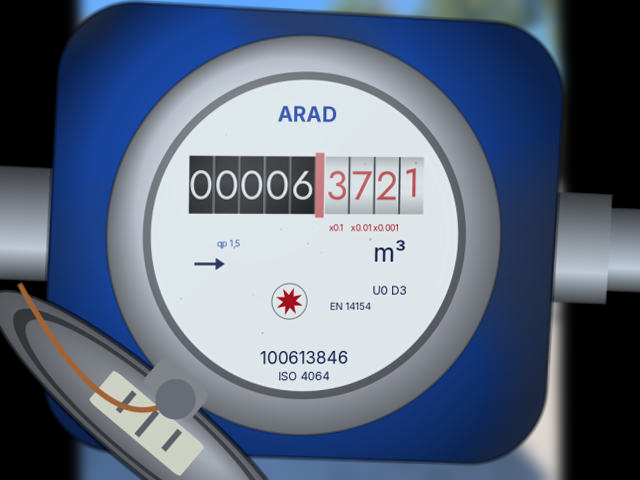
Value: {"value": 6.3721, "unit": "m³"}
